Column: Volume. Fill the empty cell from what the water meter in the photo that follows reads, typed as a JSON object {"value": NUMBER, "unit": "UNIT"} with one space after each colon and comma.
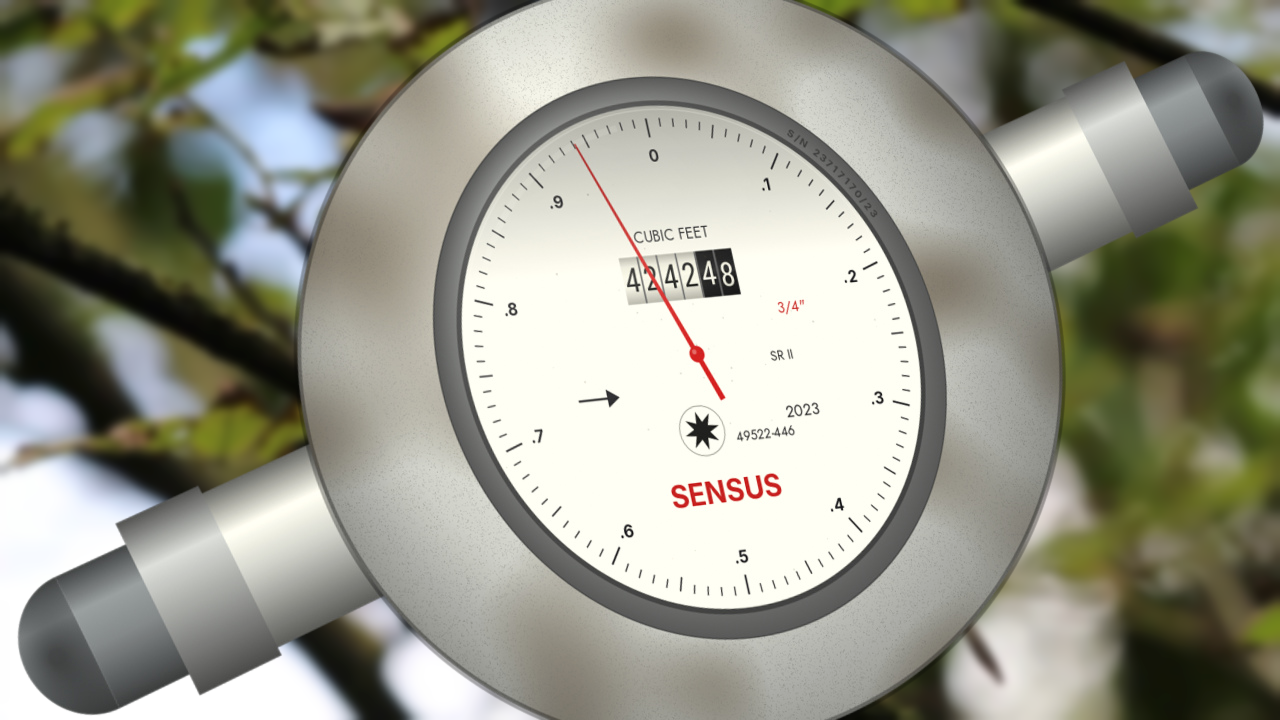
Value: {"value": 424247.94, "unit": "ft³"}
